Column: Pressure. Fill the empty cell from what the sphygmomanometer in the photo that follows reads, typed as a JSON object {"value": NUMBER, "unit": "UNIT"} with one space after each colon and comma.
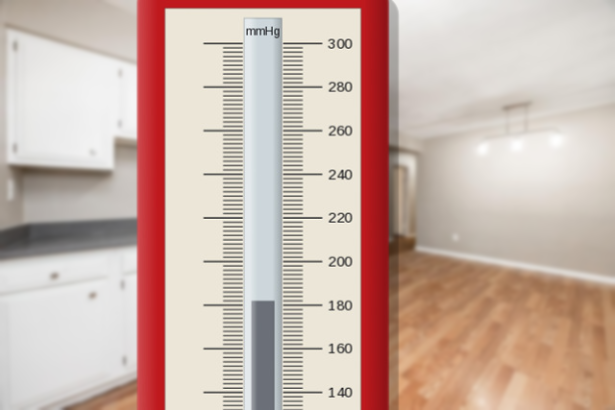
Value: {"value": 182, "unit": "mmHg"}
